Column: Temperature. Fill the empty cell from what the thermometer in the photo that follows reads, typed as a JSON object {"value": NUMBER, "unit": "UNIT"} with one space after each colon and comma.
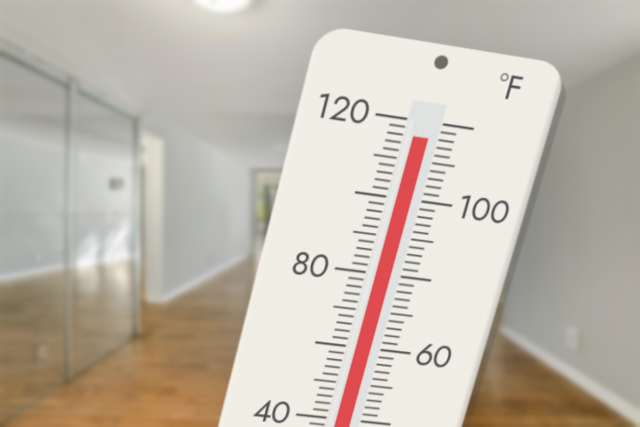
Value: {"value": 116, "unit": "°F"}
